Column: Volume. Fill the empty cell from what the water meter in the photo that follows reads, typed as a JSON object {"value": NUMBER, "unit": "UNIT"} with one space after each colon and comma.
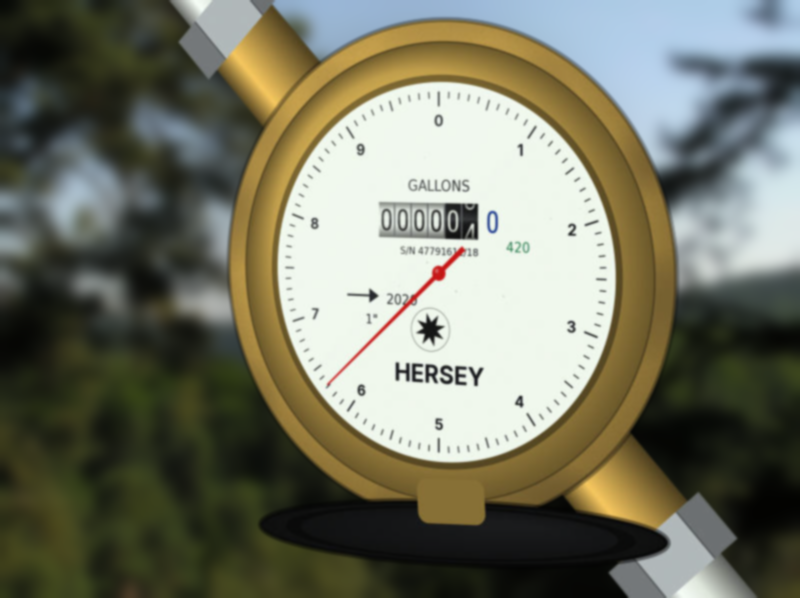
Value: {"value": 36.3, "unit": "gal"}
